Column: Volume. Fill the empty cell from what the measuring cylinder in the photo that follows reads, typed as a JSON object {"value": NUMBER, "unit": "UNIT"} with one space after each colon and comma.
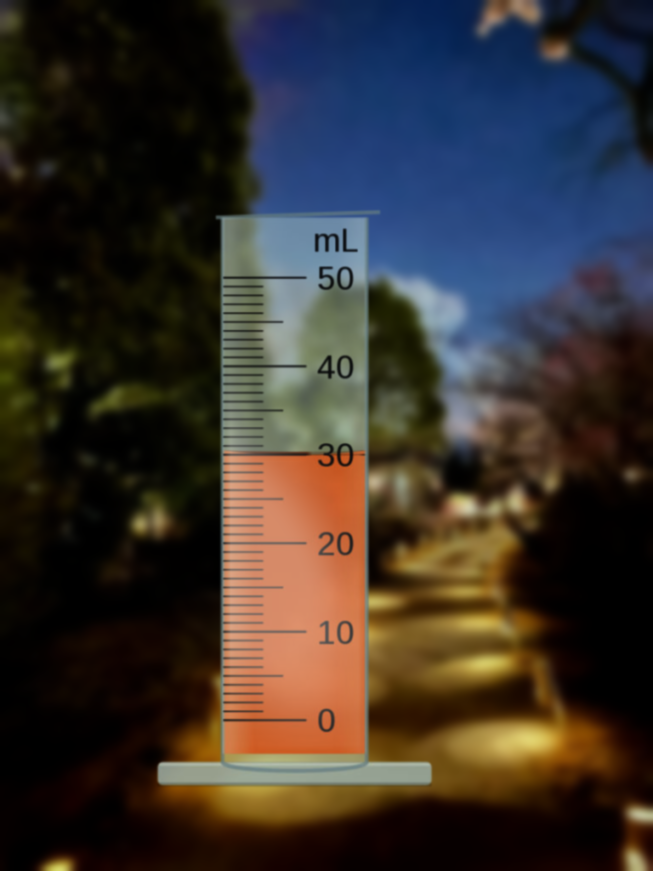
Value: {"value": 30, "unit": "mL"}
